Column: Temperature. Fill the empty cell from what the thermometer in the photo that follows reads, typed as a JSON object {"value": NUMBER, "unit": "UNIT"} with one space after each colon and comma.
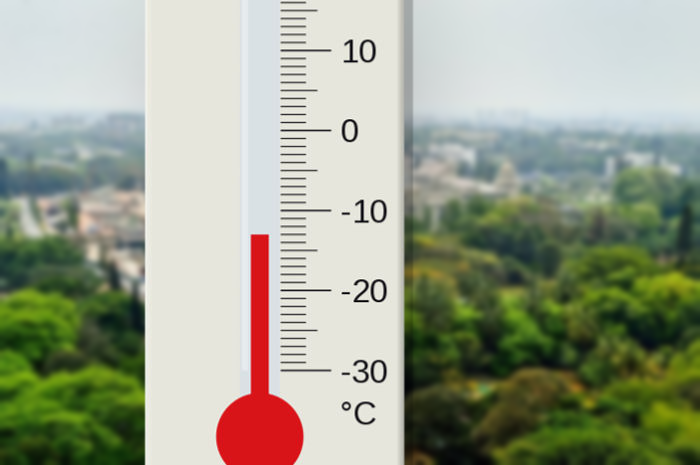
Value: {"value": -13, "unit": "°C"}
